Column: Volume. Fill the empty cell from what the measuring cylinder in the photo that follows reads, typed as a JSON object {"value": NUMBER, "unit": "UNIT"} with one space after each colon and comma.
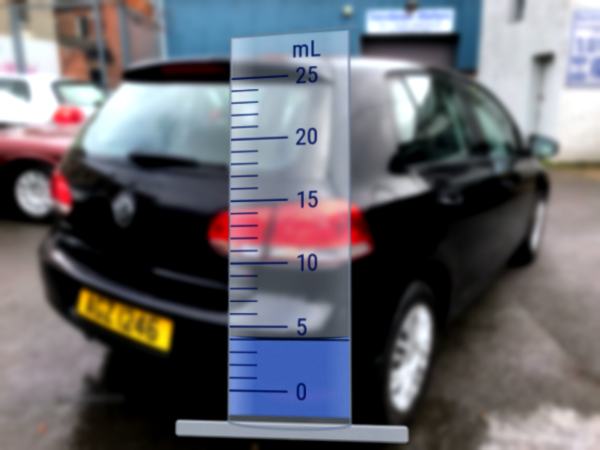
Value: {"value": 4, "unit": "mL"}
